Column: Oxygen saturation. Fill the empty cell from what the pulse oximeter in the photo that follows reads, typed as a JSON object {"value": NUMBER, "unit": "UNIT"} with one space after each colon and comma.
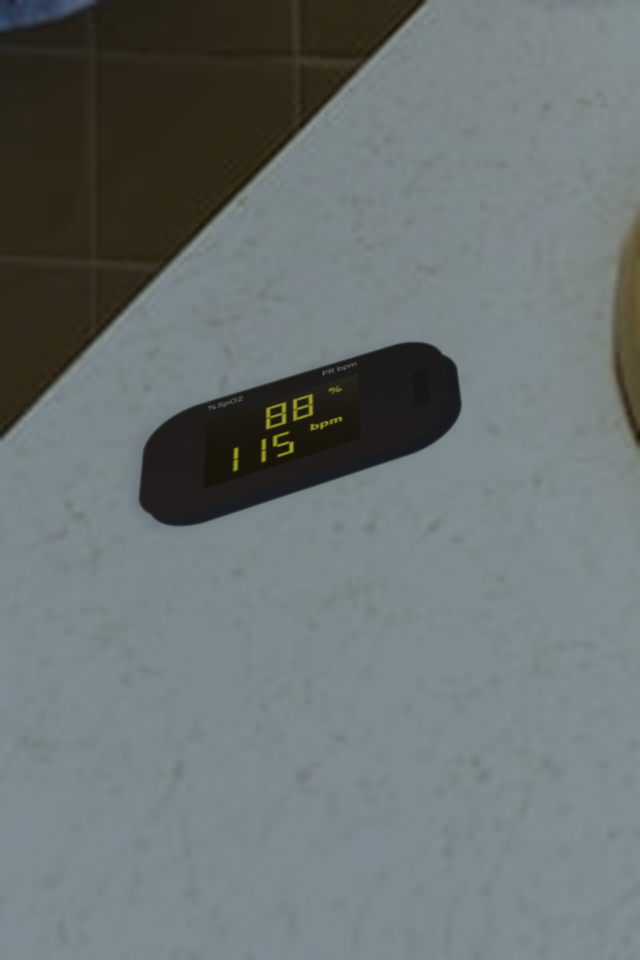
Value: {"value": 88, "unit": "%"}
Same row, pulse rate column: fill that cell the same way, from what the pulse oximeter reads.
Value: {"value": 115, "unit": "bpm"}
